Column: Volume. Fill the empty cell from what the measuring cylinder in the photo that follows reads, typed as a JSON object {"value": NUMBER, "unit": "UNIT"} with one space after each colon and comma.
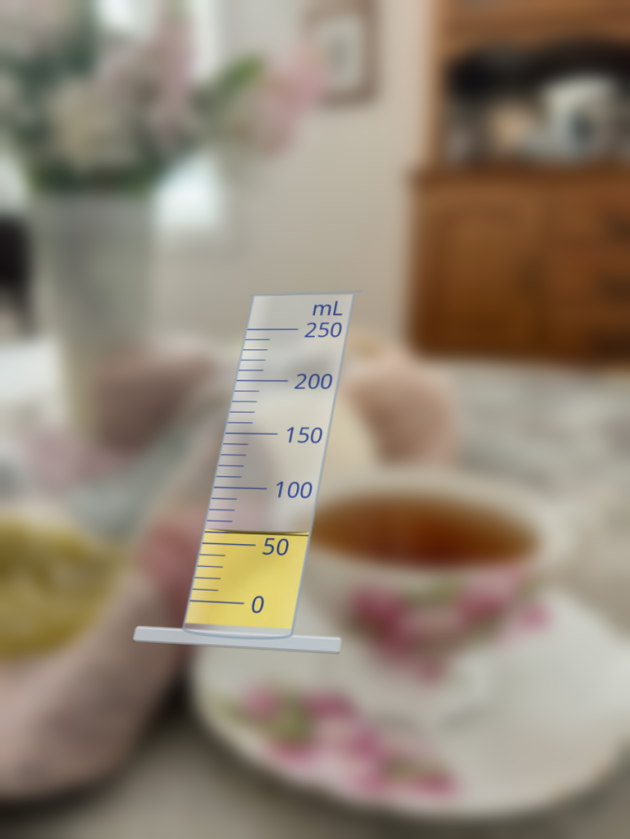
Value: {"value": 60, "unit": "mL"}
